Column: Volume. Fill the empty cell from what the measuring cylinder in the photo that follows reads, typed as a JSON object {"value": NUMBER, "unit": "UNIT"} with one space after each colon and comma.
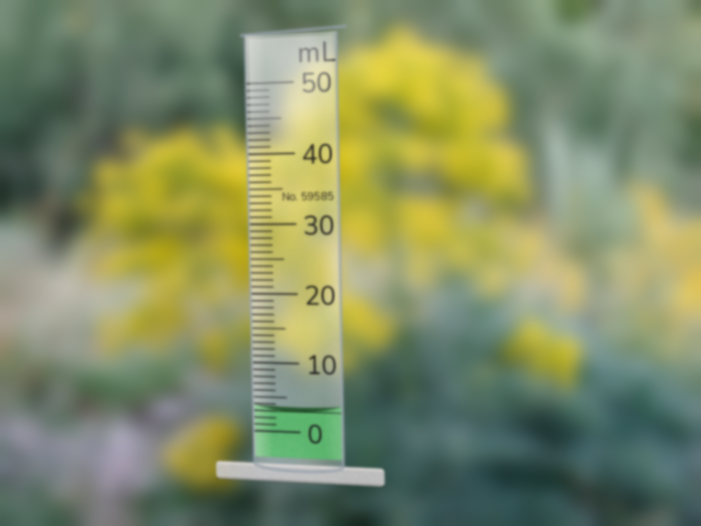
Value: {"value": 3, "unit": "mL"}
